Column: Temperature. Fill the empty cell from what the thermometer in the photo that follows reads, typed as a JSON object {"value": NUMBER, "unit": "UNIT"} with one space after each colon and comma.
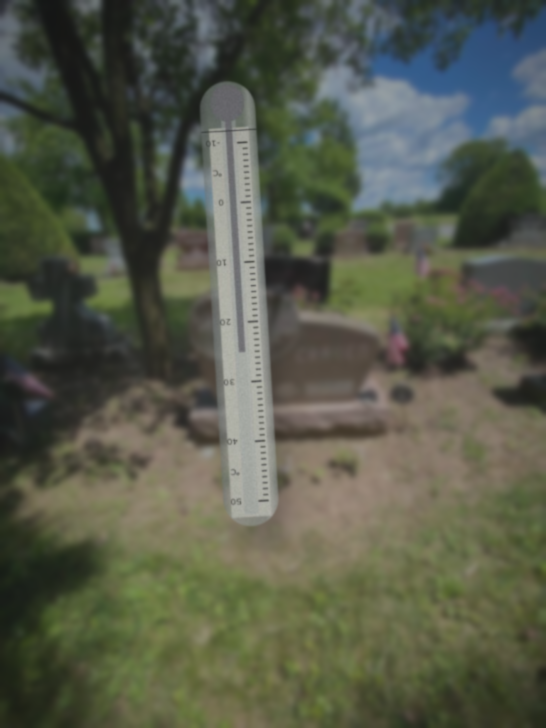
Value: {"value": 25, "unit": "°C"}
